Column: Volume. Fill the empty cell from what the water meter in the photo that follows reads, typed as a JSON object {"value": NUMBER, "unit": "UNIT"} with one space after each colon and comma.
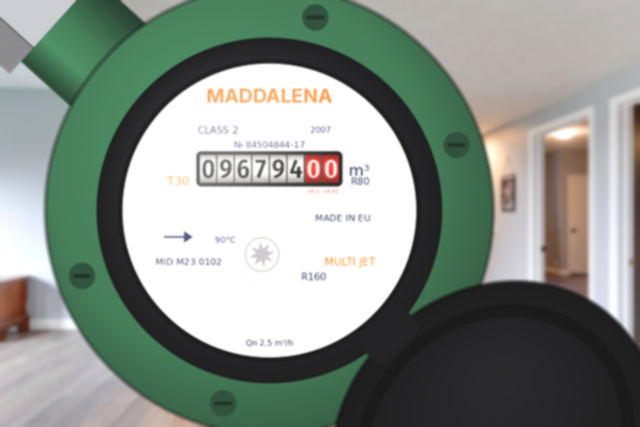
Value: {"value": 96794.00, "unit": "m³"}
